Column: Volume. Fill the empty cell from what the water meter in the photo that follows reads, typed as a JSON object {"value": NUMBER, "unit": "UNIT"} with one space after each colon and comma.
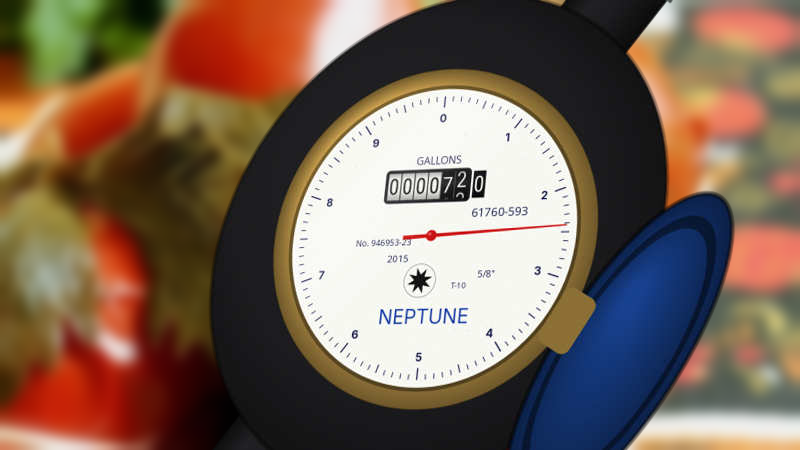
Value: {"value": 722.4, "unit": "gal"}
